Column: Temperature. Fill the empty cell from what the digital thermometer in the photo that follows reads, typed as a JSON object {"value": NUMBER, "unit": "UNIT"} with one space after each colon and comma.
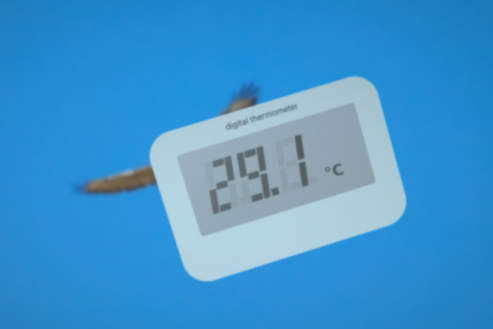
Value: {"value": 29.1, "unit": "°C"}
